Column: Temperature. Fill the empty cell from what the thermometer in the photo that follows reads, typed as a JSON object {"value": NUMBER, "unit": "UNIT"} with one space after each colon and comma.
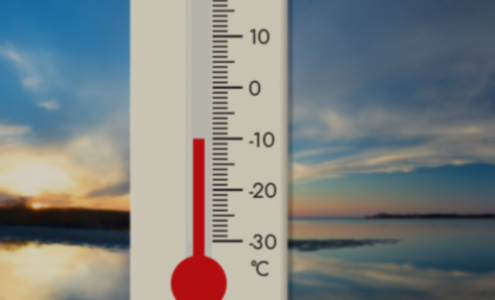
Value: {"value": -10, "unit": "°C"}
